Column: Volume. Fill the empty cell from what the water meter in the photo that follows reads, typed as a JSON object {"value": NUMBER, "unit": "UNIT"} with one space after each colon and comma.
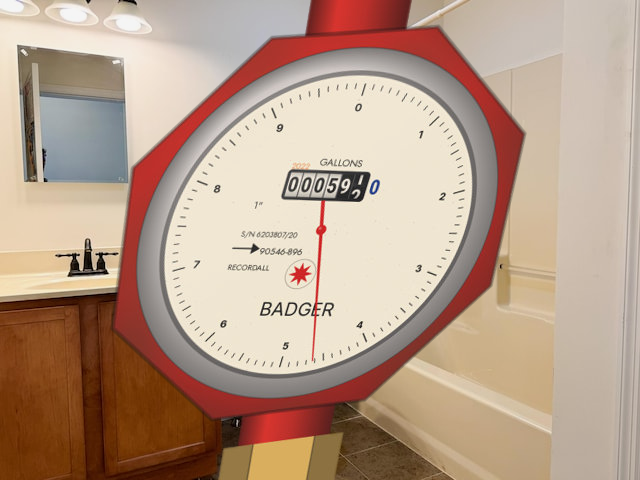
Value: {"value": 5914.6, "unit": "gal"}
